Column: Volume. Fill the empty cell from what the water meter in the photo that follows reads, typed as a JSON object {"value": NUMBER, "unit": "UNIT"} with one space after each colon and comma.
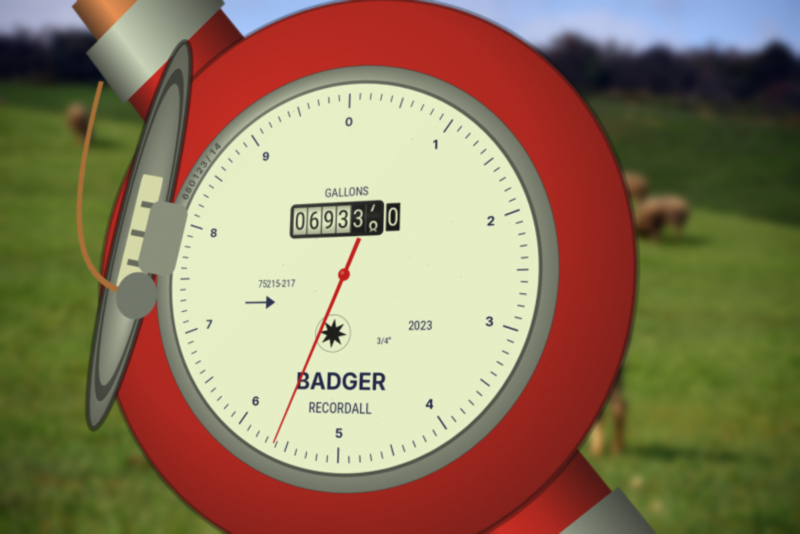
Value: {"value": 693375.6, "unit": "gal"}
